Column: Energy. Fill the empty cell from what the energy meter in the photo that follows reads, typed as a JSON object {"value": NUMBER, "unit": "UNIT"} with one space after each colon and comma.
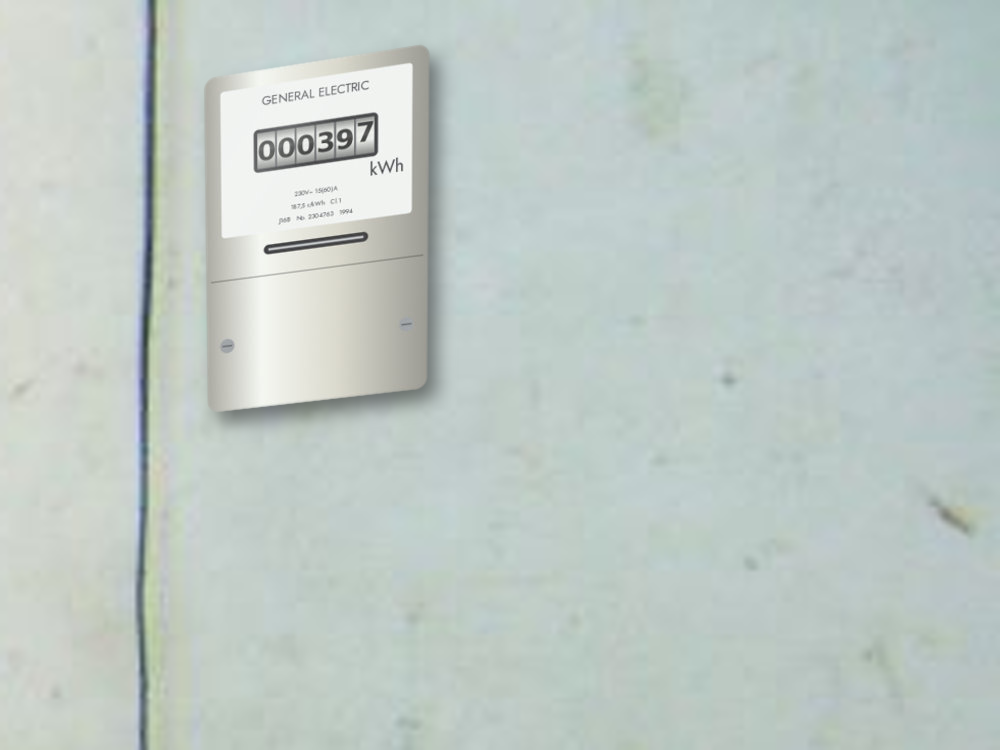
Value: {"value": 397, "unit": "kWh"}
